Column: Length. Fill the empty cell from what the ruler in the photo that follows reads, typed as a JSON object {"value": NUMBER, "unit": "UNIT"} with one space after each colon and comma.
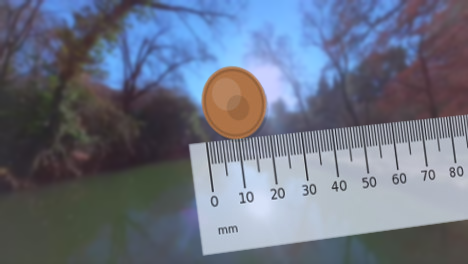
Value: {"value": 20, "unit": "mm"}
